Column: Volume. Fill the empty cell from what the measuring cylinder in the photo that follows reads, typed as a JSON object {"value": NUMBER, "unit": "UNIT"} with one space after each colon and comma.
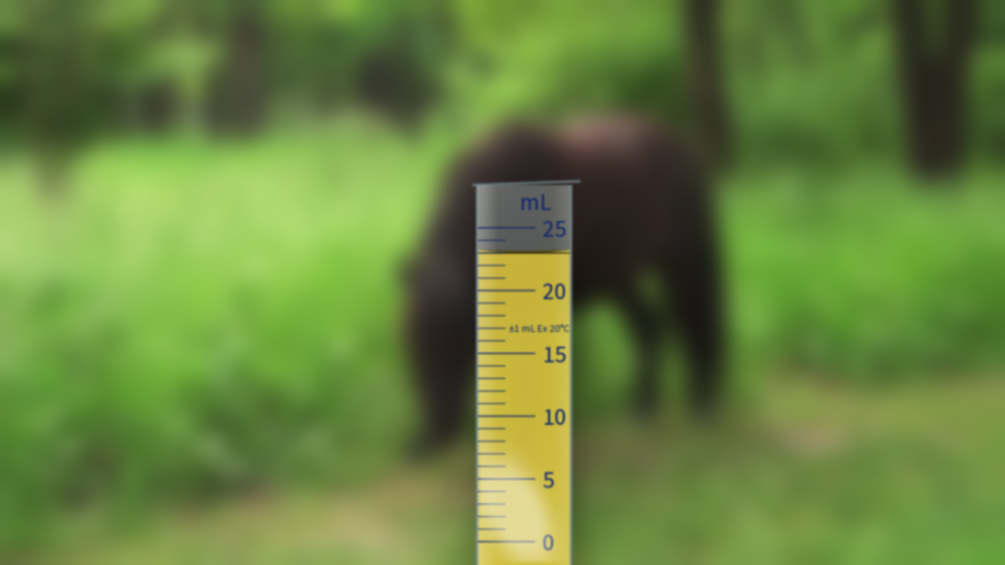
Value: {"value": 23, "unit": "mL"}
